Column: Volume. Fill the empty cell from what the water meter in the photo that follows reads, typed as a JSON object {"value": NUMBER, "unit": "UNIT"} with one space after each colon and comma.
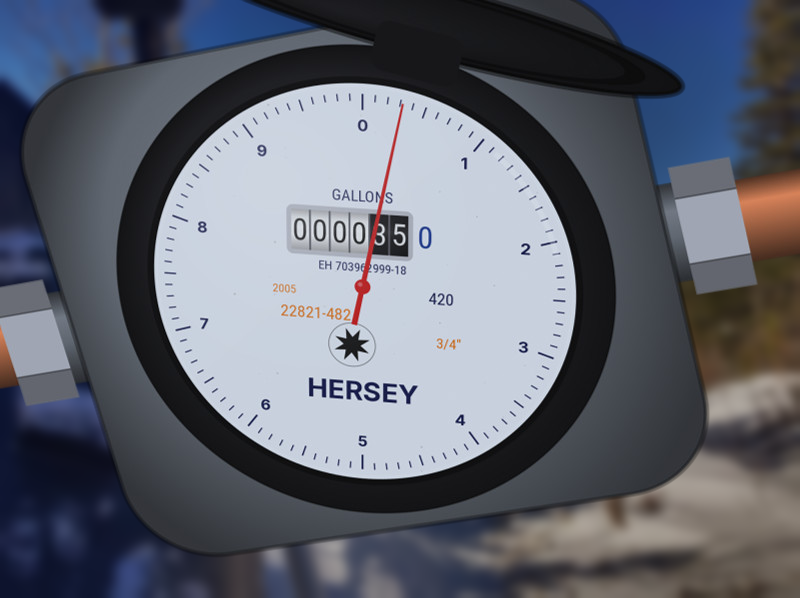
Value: {"value": 350.3, "unit": "gal"}
